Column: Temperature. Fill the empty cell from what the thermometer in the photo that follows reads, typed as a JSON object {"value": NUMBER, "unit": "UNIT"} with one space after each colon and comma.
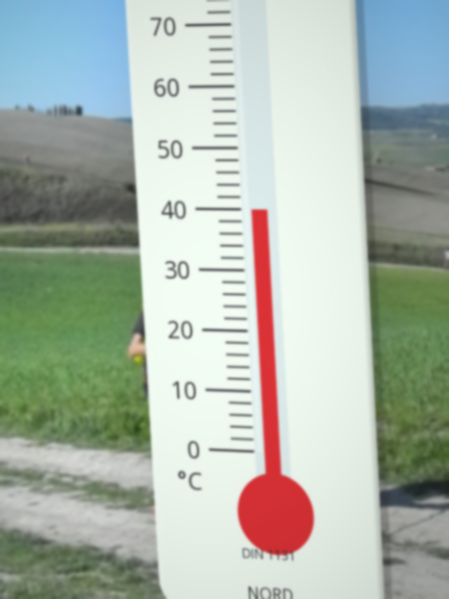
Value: {"value": 40, "unit": "°C"}
